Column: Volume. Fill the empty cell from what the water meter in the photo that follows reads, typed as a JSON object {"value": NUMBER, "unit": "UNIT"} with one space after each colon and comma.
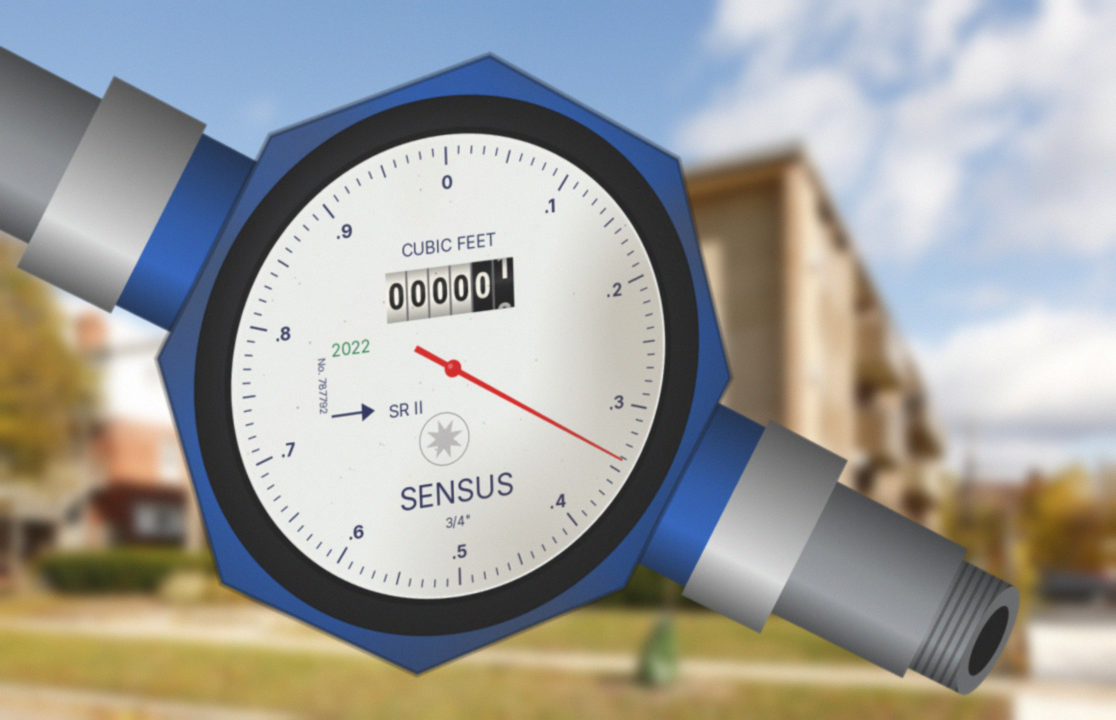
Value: {"value": 1.34, "unit": "ft³"}
